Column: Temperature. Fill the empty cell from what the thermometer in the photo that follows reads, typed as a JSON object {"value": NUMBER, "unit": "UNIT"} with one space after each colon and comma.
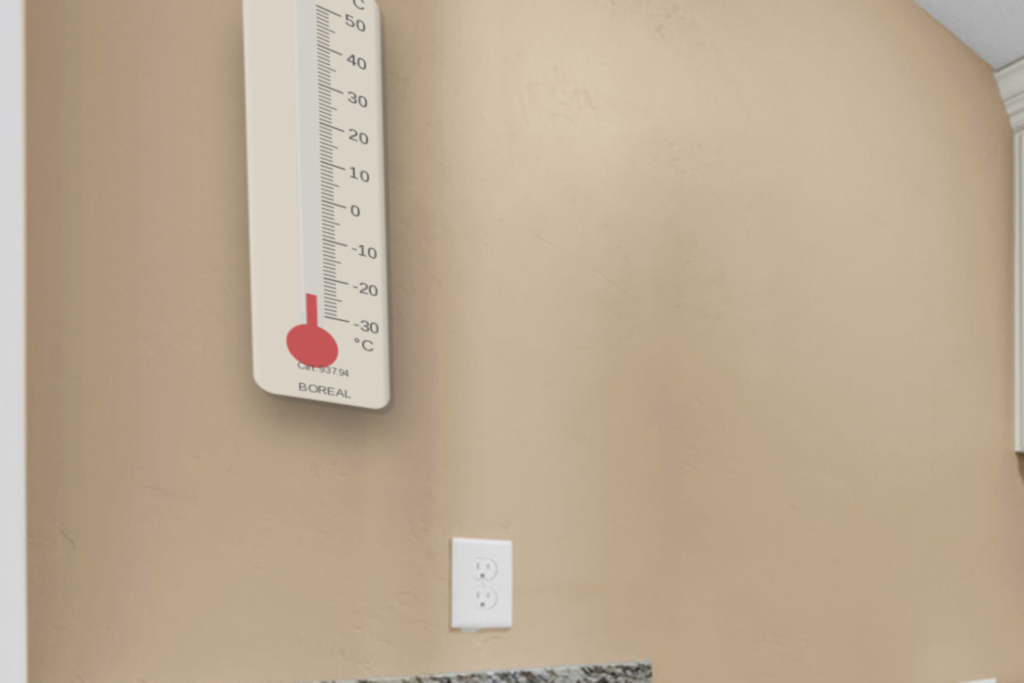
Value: {"value": -25, "unit": "°C"}
